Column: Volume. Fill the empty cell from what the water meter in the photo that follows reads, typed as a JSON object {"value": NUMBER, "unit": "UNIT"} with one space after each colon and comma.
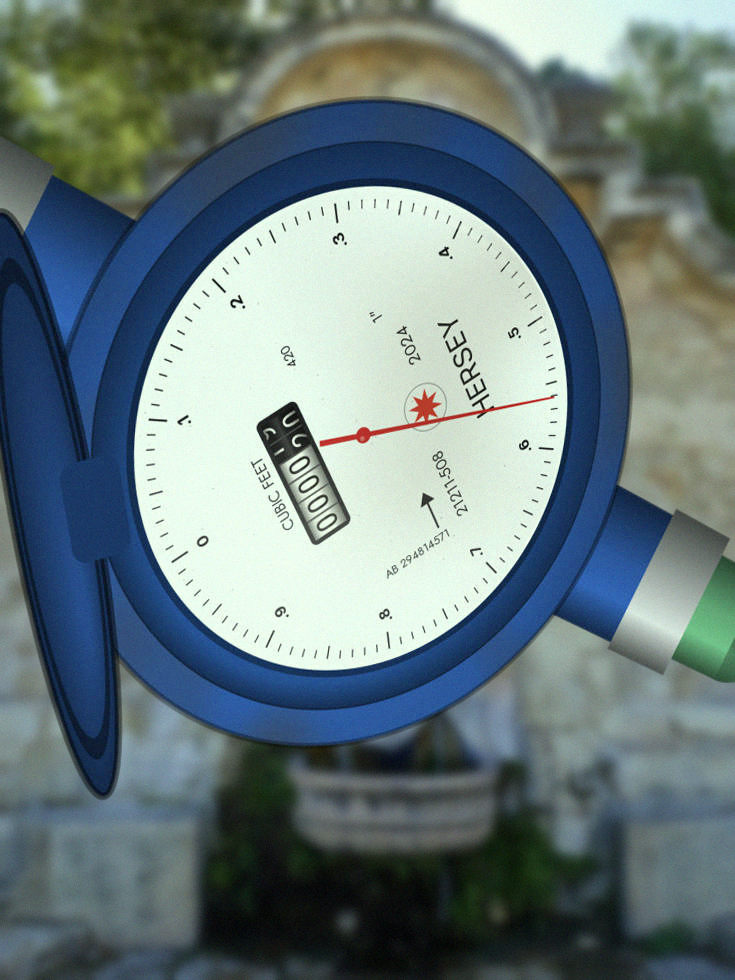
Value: {"value": 19.56, "unit": "ft³"}
